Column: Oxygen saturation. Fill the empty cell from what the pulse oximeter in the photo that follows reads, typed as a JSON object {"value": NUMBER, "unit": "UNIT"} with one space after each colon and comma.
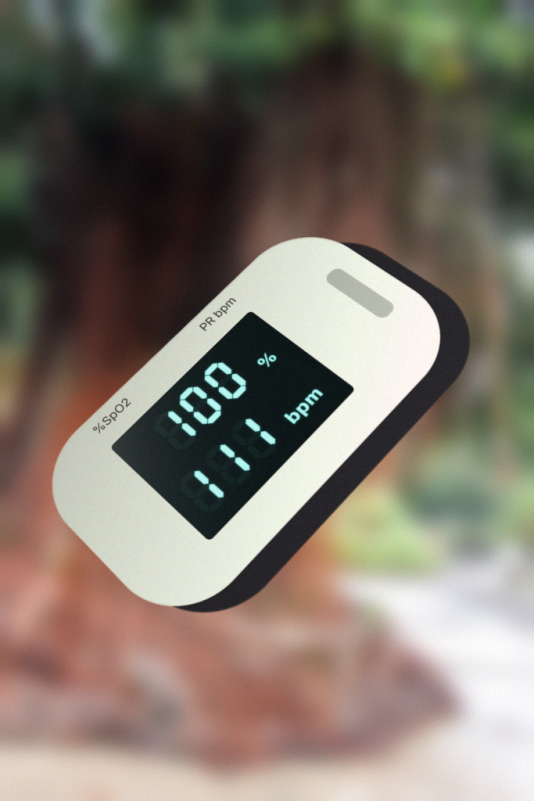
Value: {"value": 100, "unit": "%"}
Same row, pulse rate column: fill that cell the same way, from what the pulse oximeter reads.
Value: {"value": 111, "unit": "bpm"}
